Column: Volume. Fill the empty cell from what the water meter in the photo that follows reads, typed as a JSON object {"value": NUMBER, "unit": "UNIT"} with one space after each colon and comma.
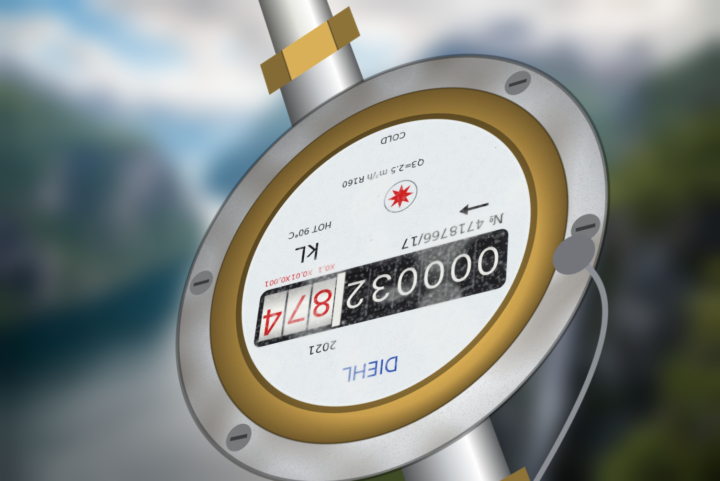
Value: {"value": 32.874, "unit": "kL"}
